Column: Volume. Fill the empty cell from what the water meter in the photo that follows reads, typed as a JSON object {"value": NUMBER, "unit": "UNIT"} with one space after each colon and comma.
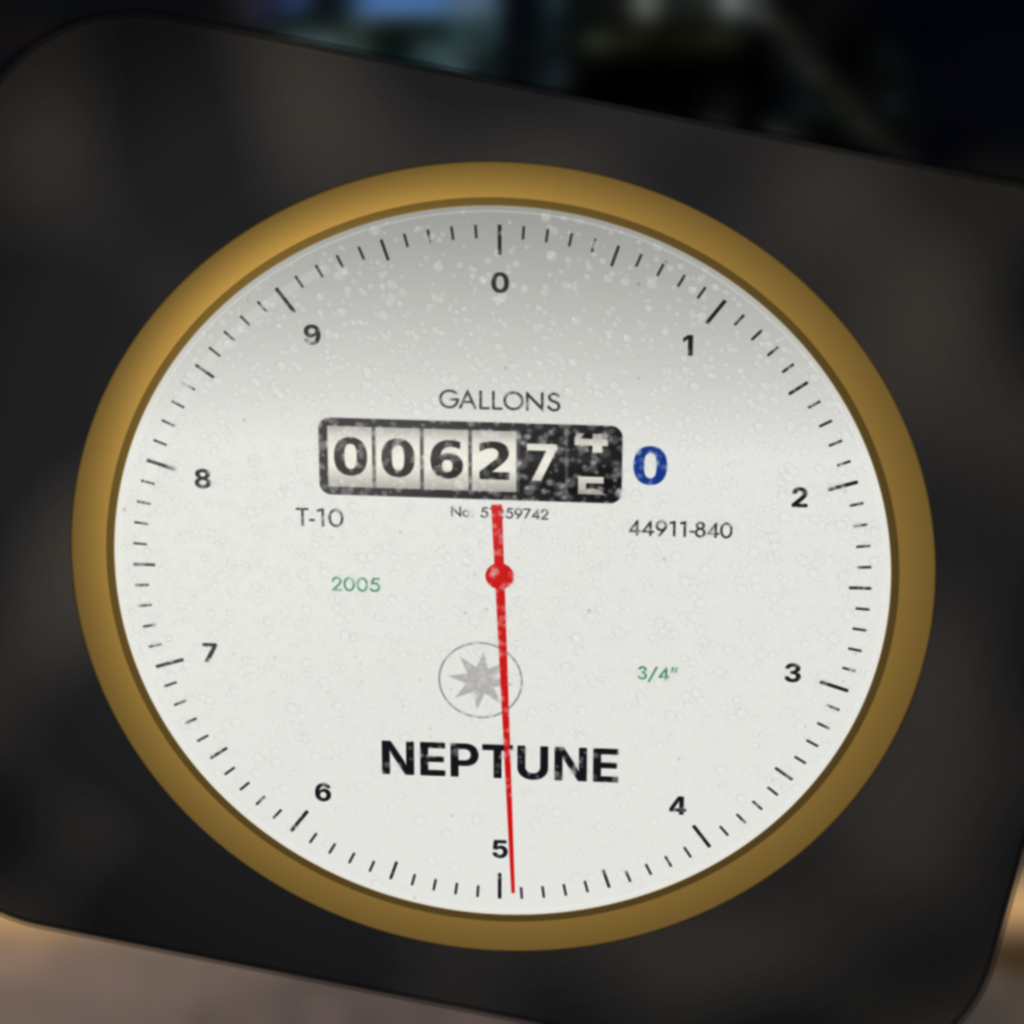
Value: {"value": 62744.9, "unit": "gal"}
